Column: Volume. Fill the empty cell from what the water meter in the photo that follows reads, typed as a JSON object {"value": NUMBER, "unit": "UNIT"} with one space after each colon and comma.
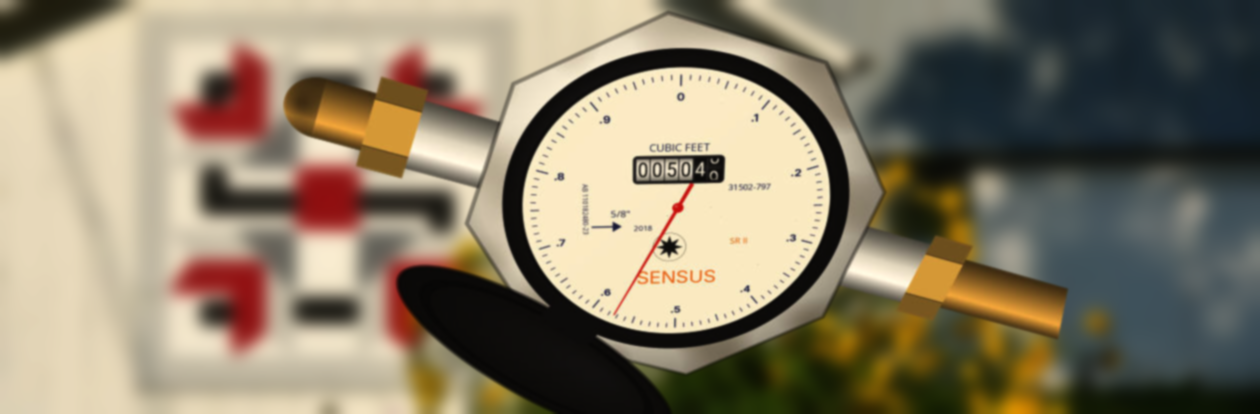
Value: {"value": 5048.57, "unit": "ft³"}
